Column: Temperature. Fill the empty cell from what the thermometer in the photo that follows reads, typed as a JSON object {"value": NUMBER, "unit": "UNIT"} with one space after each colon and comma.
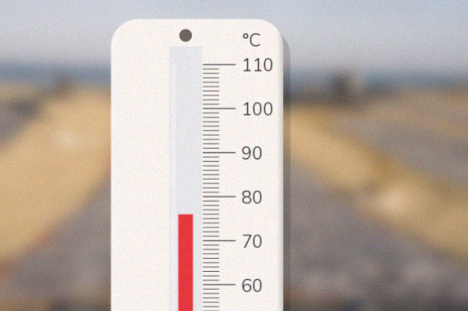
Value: {"value": 76, "unit": "°C"}
